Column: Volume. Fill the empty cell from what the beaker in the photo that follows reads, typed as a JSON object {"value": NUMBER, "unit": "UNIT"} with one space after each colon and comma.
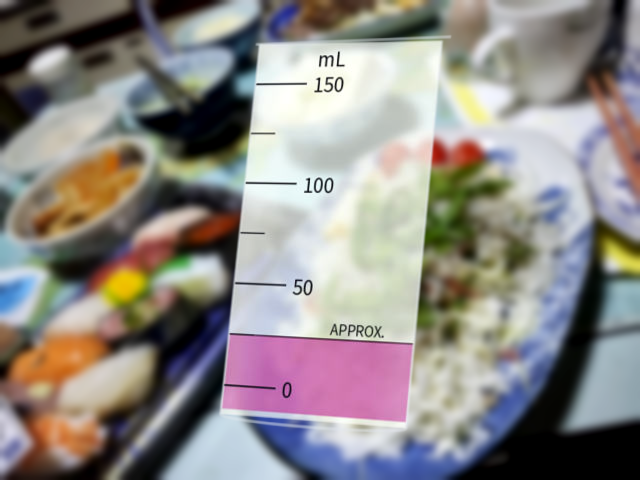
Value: {"value": 25, "unit": "mL"}
